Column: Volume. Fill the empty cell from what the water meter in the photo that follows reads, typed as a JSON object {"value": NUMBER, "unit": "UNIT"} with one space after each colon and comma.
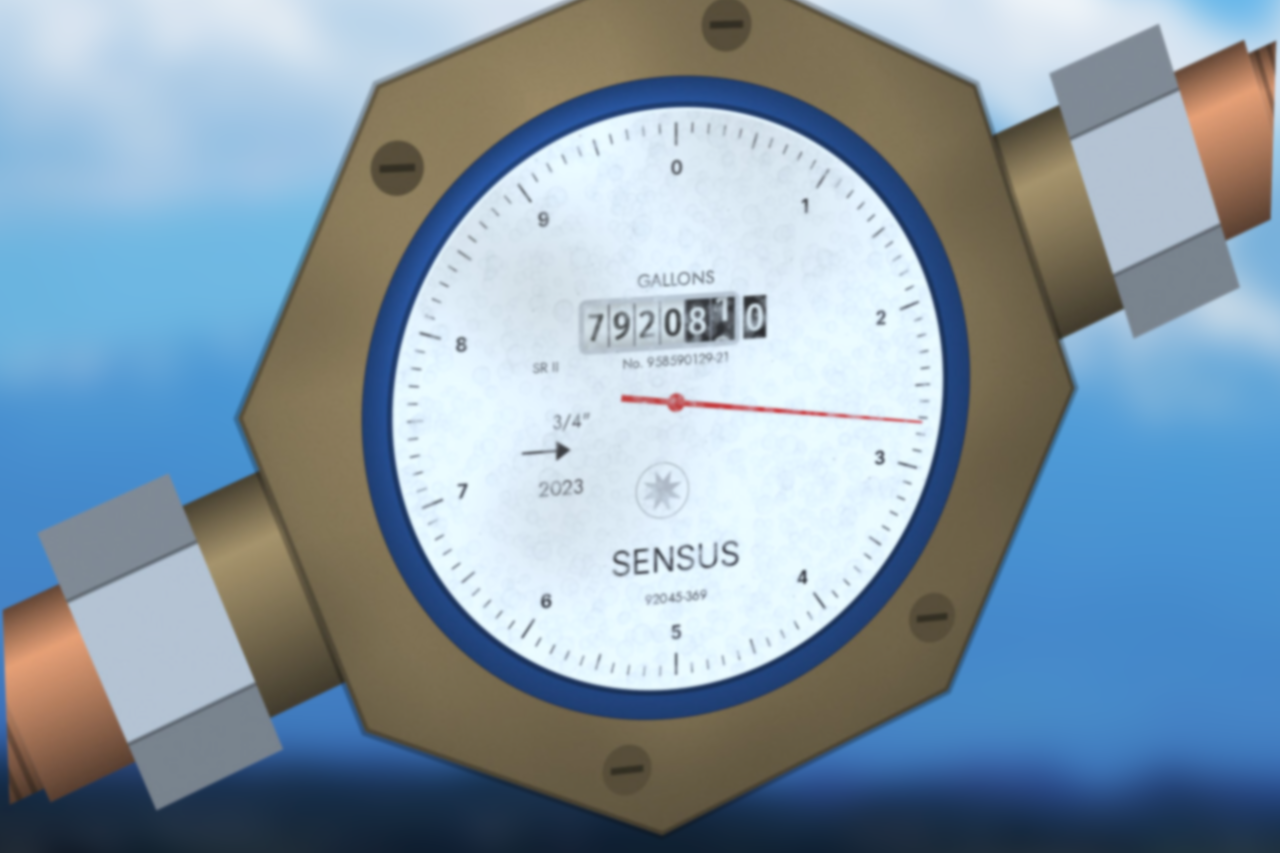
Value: {"value": 7920812.7, "unit": "gal"}
